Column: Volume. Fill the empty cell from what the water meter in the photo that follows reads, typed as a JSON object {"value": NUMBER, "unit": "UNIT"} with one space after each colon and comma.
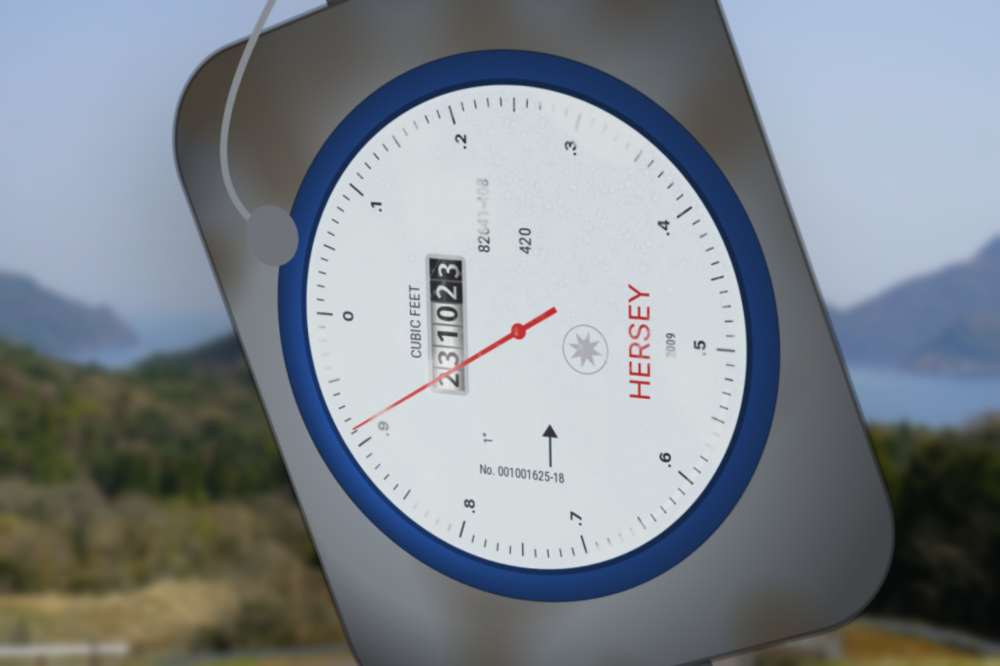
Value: {"value": 231022.91, "unit": "ft³"}
